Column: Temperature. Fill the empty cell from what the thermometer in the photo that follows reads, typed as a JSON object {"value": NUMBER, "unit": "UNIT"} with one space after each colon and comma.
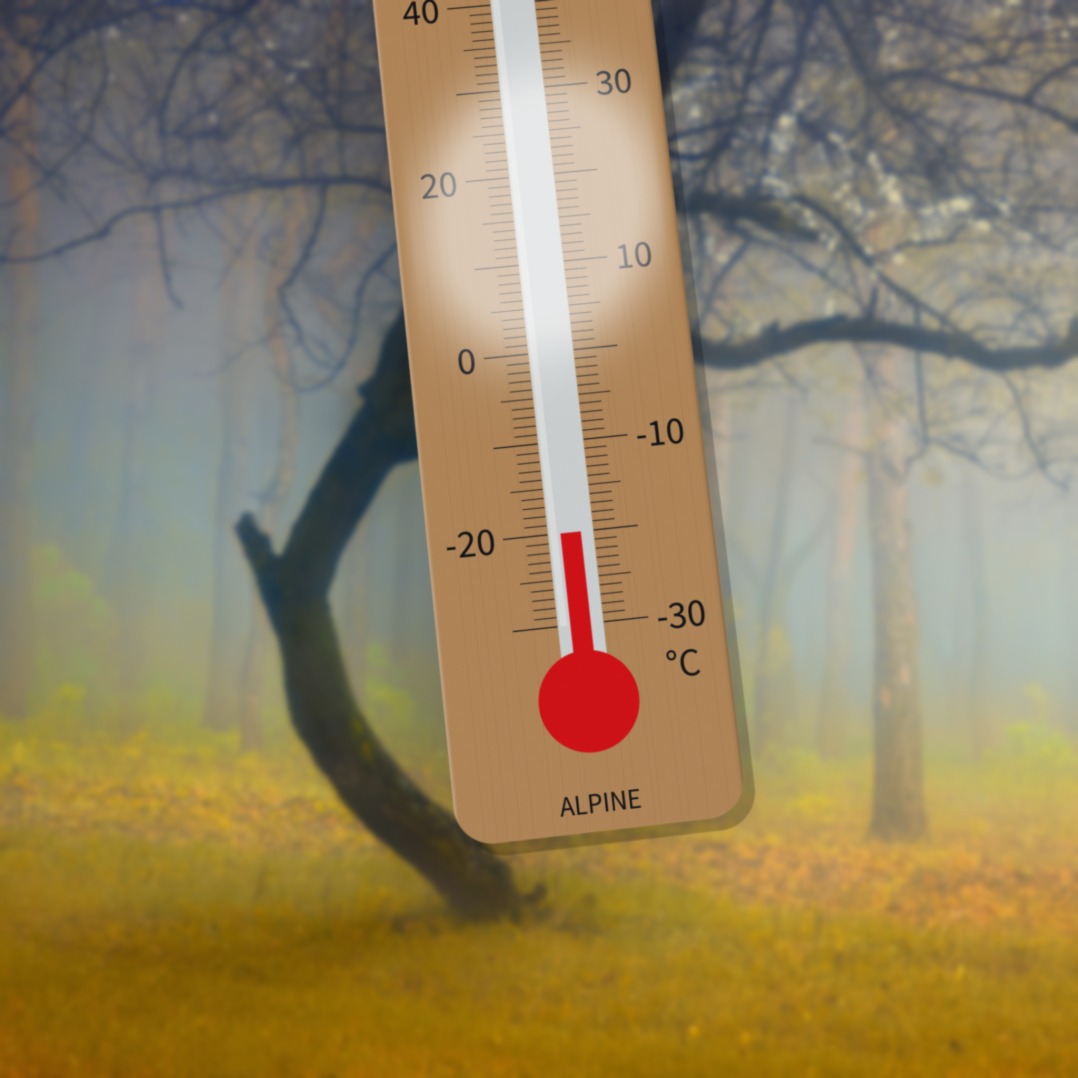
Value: {"value": -20, "unit": "°C"}
